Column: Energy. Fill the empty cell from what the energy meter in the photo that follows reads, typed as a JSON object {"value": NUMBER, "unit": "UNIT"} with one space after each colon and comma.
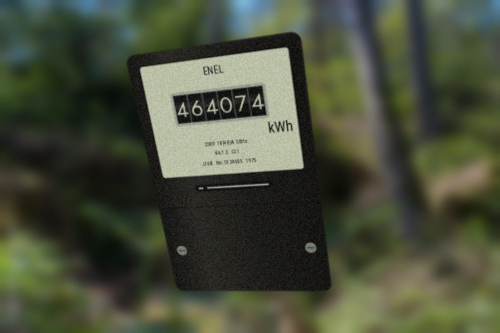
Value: {"value": 464074, "unit": "kWh"}
